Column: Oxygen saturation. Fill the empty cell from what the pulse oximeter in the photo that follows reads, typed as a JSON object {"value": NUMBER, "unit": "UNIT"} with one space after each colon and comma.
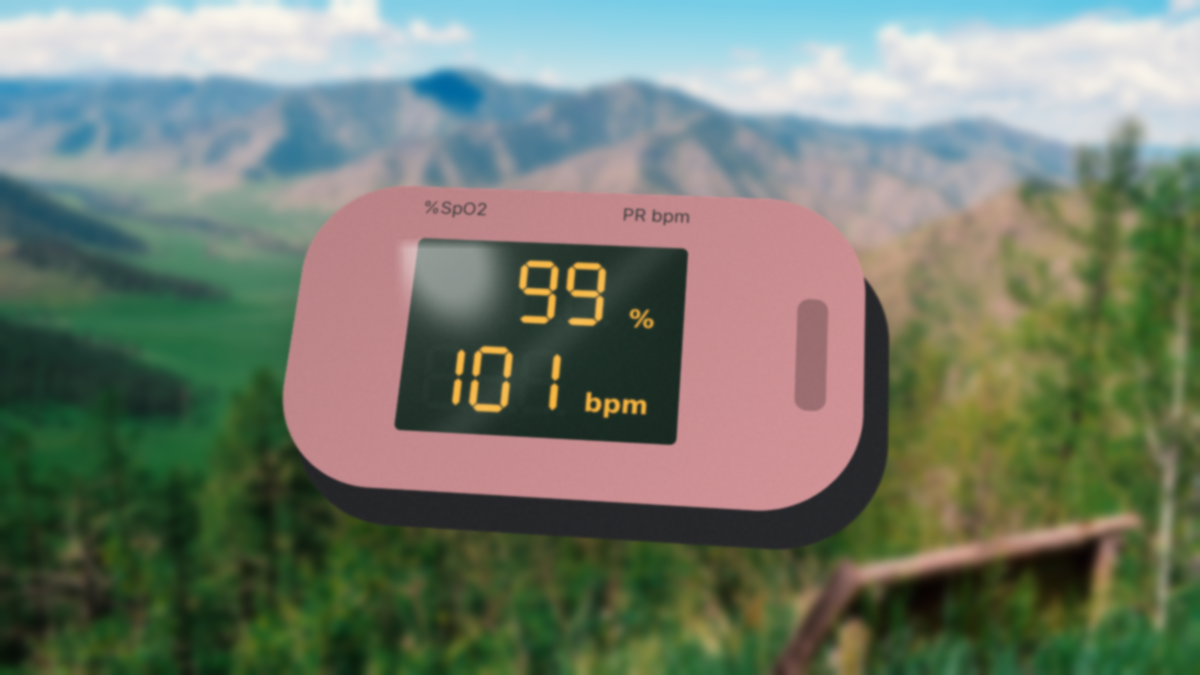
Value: {"value": 99, "unit": "%"}
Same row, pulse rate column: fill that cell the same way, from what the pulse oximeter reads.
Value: {"value": 101, "unit": "bpm"}
